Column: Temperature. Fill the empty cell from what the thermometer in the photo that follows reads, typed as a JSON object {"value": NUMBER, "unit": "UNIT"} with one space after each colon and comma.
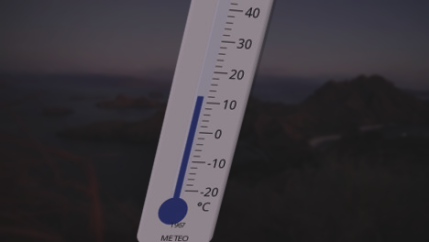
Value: {"value": 12, "unit": "°C"}
